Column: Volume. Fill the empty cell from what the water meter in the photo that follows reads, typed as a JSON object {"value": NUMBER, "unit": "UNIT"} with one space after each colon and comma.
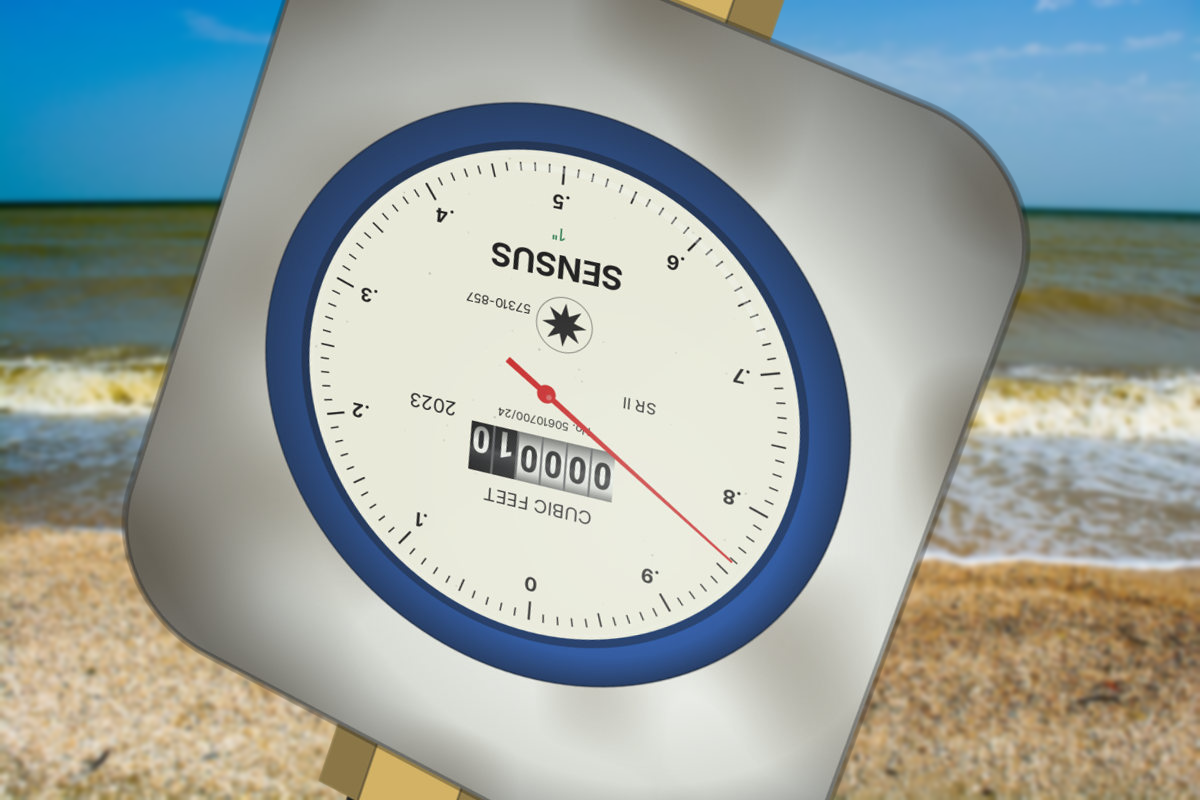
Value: {"value": 9.84, "unit": "ft³"}
